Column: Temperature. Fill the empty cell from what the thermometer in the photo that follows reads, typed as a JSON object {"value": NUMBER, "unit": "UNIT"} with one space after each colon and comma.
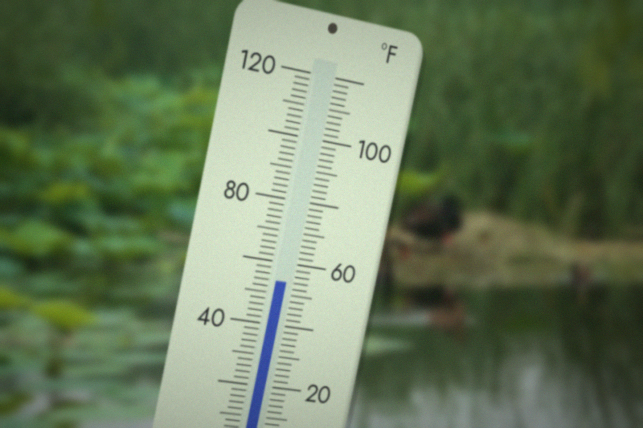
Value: {"value": 54, "unit": "°F"}
